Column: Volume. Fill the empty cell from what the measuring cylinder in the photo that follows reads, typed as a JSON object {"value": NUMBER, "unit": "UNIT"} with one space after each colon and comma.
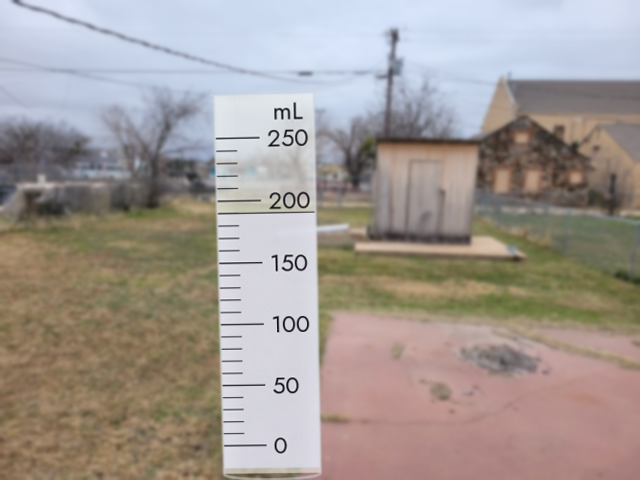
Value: {"value": 190, "unit": "mL"}
